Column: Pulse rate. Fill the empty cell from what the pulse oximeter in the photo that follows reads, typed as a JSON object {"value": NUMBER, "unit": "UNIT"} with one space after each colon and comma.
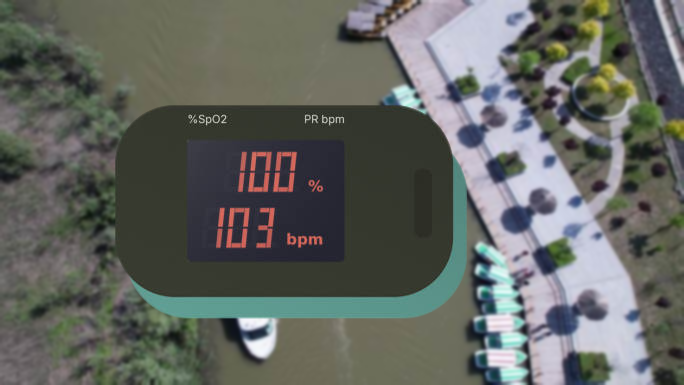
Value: {"value": 103, "unit": "bpm"}
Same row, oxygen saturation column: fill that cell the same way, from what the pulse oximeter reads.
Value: {"value": 100, "unit": "%"}
